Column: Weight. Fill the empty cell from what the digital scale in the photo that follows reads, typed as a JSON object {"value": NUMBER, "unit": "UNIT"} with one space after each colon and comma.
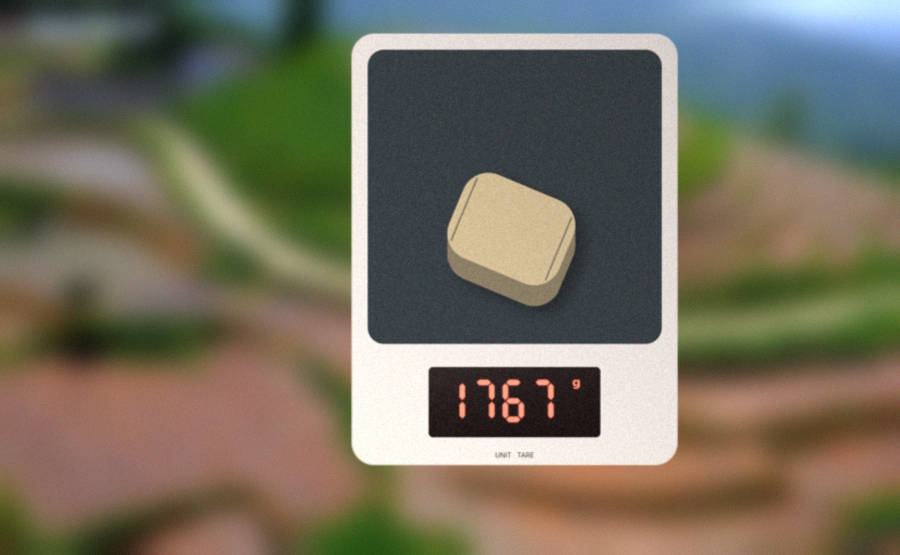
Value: {"value": 1767, "unit": "g"}
